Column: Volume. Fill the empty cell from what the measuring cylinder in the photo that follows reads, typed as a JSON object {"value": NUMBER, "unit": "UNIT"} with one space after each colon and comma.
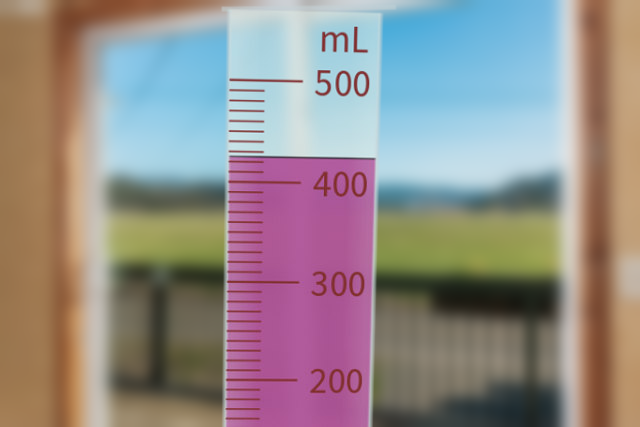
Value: {"value": 425, "unit": "mL"}
